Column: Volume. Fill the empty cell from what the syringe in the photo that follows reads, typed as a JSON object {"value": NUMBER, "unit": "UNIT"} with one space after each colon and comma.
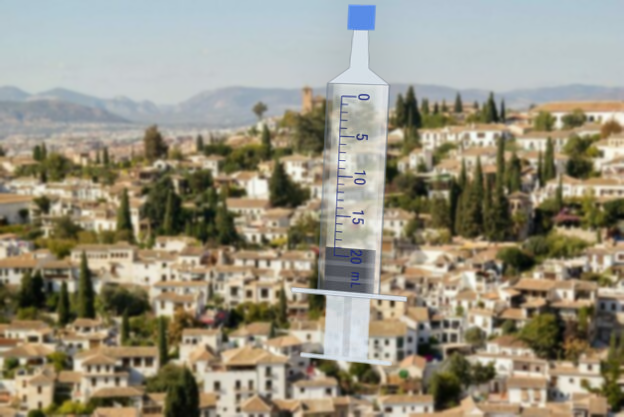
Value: {"value": 19, "unit": "mL"}
